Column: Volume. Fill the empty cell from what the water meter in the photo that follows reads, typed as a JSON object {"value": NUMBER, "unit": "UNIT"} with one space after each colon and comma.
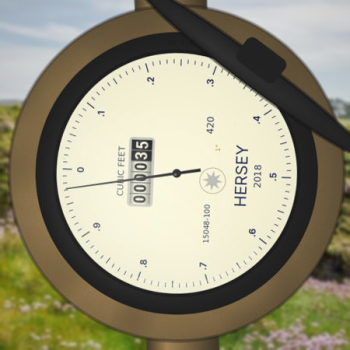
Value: {"value": 34.97, "unit": "ft³"}
